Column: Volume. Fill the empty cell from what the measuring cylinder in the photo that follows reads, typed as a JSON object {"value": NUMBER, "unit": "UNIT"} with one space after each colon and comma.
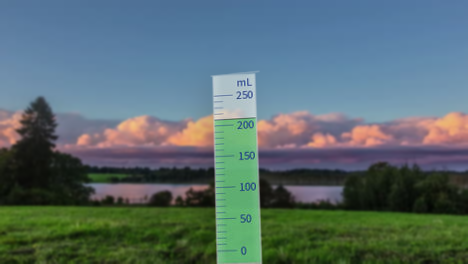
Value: {"value": 210, "unit": "mL"}
